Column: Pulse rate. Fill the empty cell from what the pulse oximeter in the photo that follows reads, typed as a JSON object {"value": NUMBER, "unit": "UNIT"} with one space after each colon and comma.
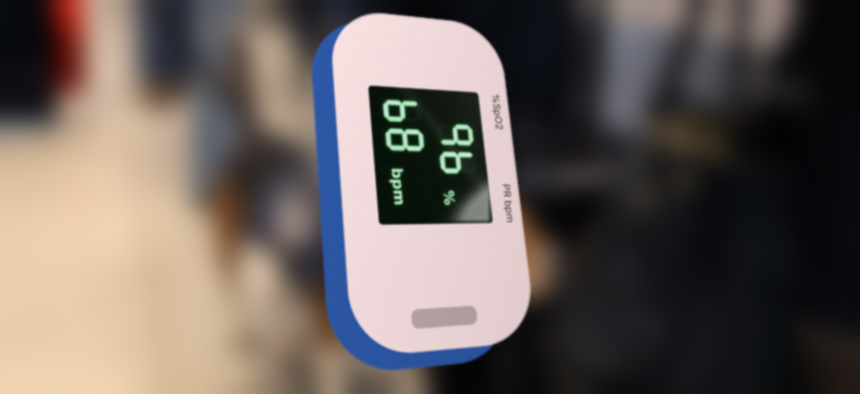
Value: {"value": 68, "unit": "bpm"}
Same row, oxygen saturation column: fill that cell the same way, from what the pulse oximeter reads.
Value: {"value": 96, "unit": "%"}
